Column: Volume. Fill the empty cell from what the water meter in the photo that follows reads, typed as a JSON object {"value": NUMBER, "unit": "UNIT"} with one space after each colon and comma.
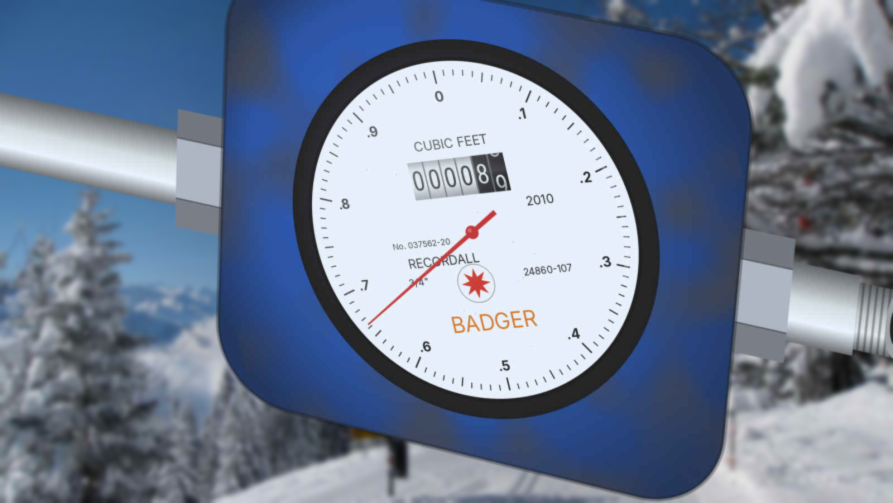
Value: {"value": 88.66, "unit": "ft³"}
